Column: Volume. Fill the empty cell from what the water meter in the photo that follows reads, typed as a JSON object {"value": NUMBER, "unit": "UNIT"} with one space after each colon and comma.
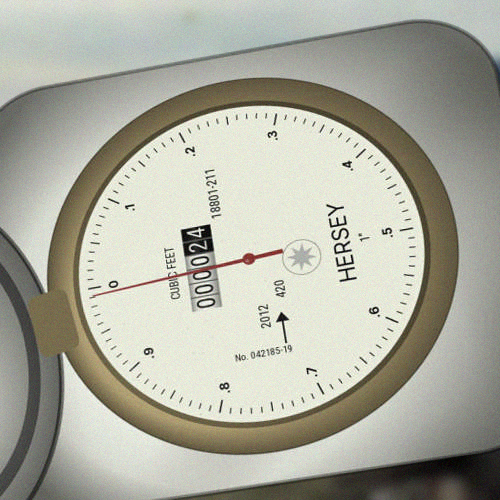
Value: {"value": 23.99, "unit": "ft³"}
